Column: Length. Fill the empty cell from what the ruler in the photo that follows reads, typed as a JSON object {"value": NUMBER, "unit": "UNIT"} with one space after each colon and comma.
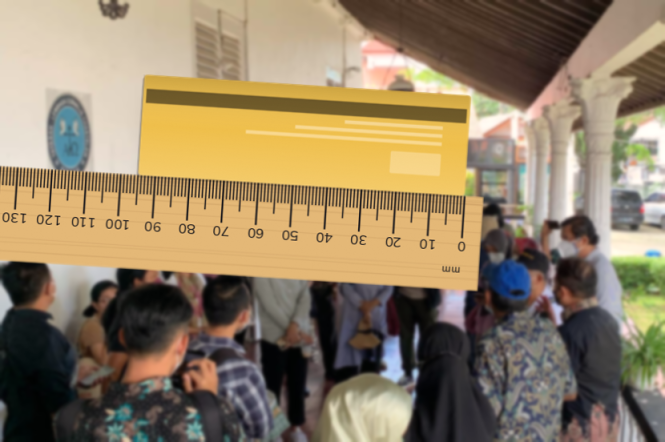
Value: {"value": 95, "unit": "mm"}
